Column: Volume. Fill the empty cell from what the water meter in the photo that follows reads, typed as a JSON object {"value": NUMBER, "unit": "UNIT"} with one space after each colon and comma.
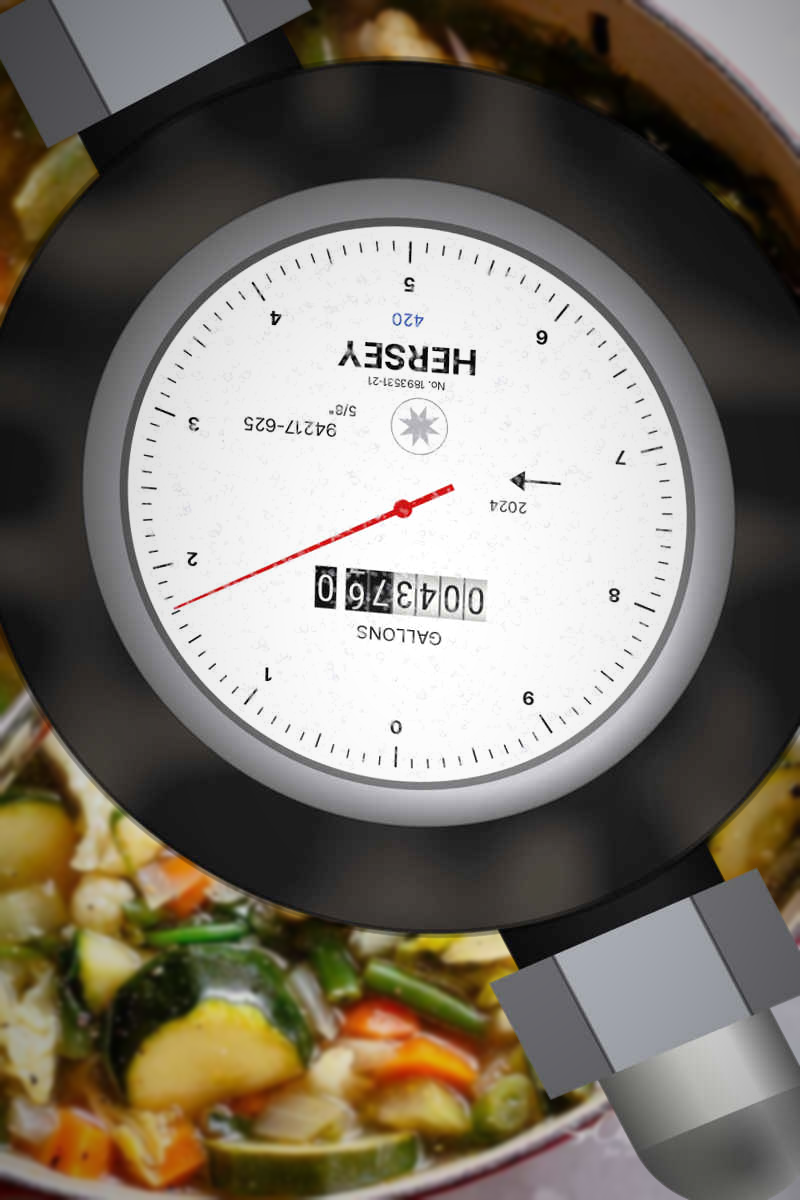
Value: {"value": 43761.7, "unit": "gal"}
